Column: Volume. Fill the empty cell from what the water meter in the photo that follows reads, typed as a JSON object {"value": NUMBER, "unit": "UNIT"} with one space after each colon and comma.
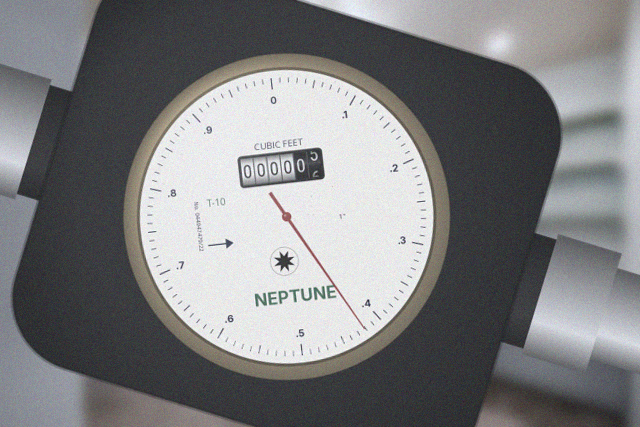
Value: {"value": 5.42, "unit": "ft³"}
